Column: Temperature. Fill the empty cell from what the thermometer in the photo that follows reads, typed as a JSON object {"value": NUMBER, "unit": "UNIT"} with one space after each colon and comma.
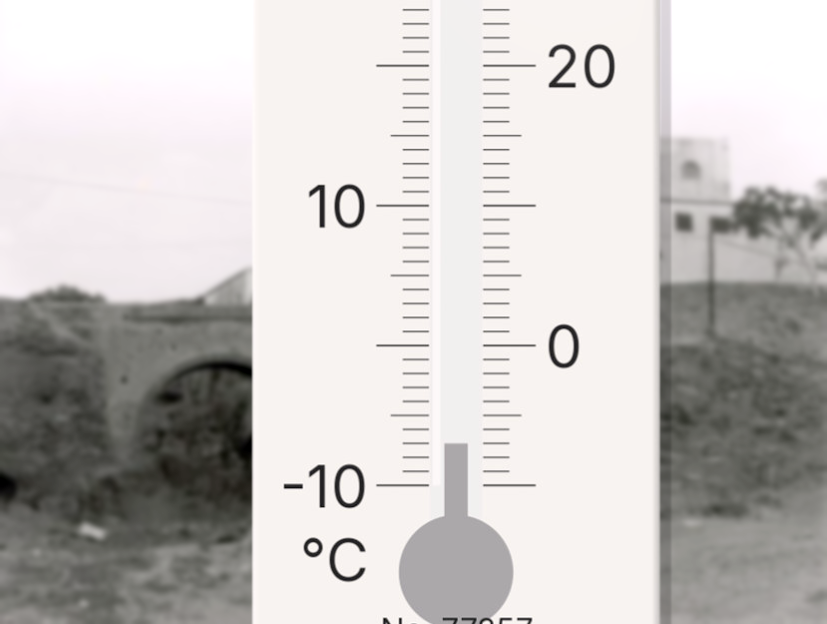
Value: {"value": -7, "unit": "°C"}
